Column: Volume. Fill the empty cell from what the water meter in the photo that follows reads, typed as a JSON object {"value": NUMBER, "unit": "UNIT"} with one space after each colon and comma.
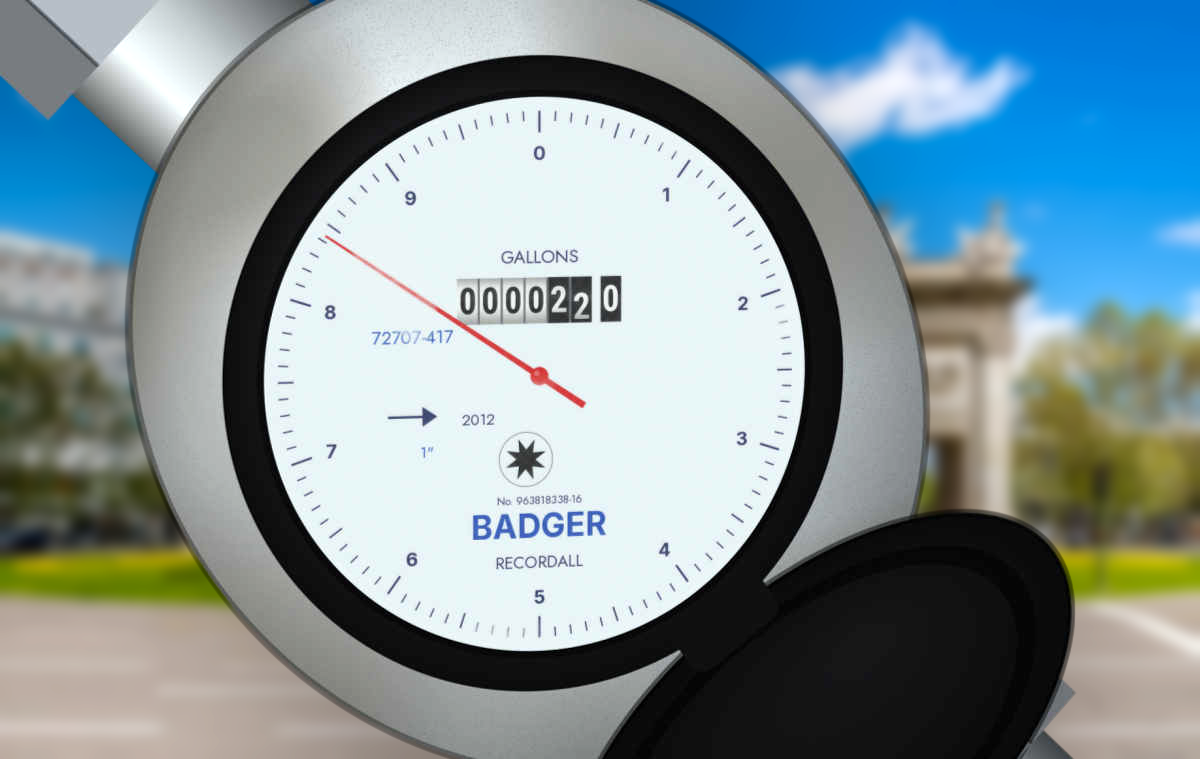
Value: {"value": 218.4, "unit": "gal"}
